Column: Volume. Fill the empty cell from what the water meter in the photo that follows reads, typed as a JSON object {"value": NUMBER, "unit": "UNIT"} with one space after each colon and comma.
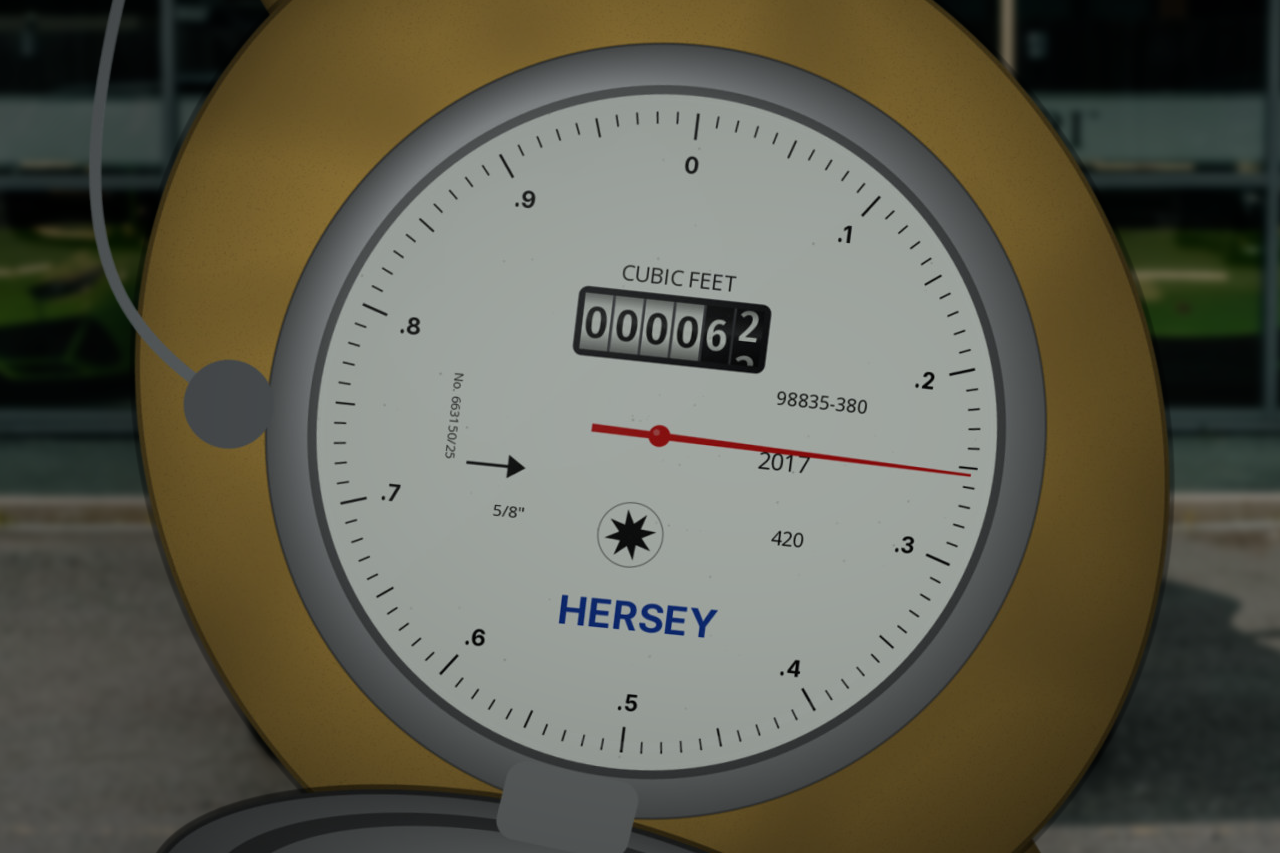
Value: {"value": 62.25, "unit": "ft³"}
